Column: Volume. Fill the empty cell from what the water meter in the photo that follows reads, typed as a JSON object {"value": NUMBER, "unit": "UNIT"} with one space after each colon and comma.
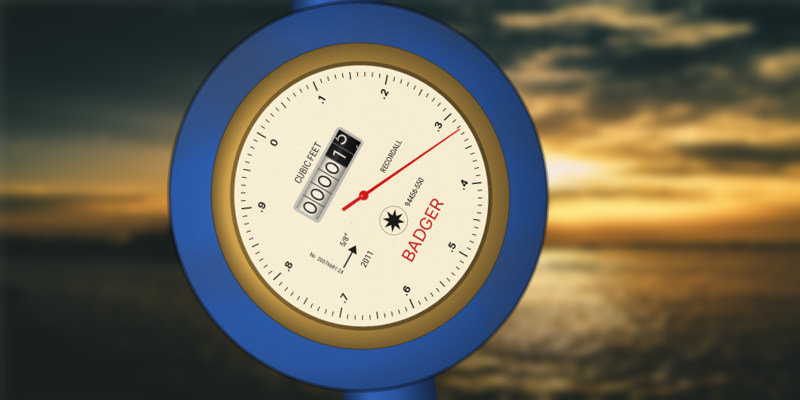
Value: {"value": 15.32, "unit": "ft³"}
